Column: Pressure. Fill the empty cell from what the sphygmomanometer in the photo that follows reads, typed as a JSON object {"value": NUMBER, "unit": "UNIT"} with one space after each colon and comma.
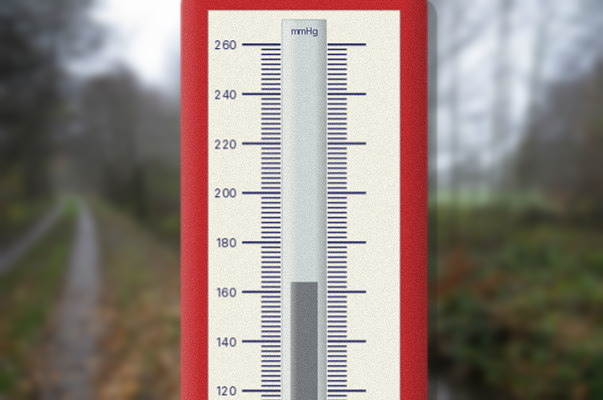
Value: {"value": 164, "unit": "mmHg"}
